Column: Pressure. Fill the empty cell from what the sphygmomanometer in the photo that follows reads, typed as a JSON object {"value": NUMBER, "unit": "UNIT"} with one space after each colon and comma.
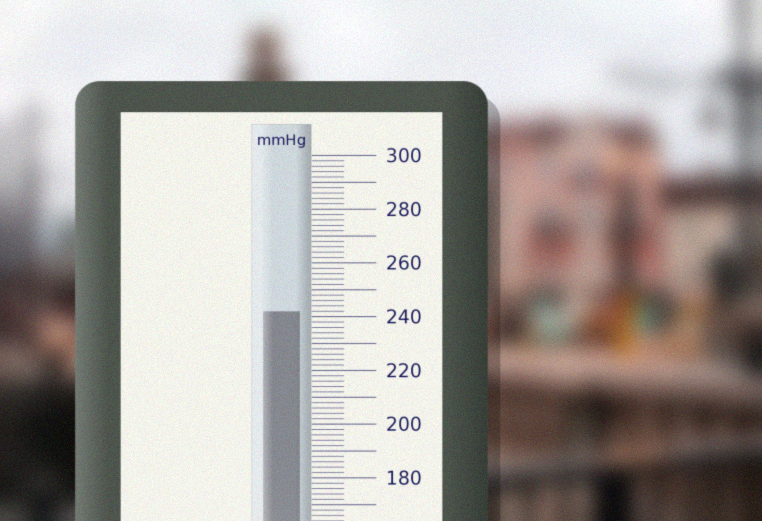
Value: {"value": 242, "unit": "mmHg"}
